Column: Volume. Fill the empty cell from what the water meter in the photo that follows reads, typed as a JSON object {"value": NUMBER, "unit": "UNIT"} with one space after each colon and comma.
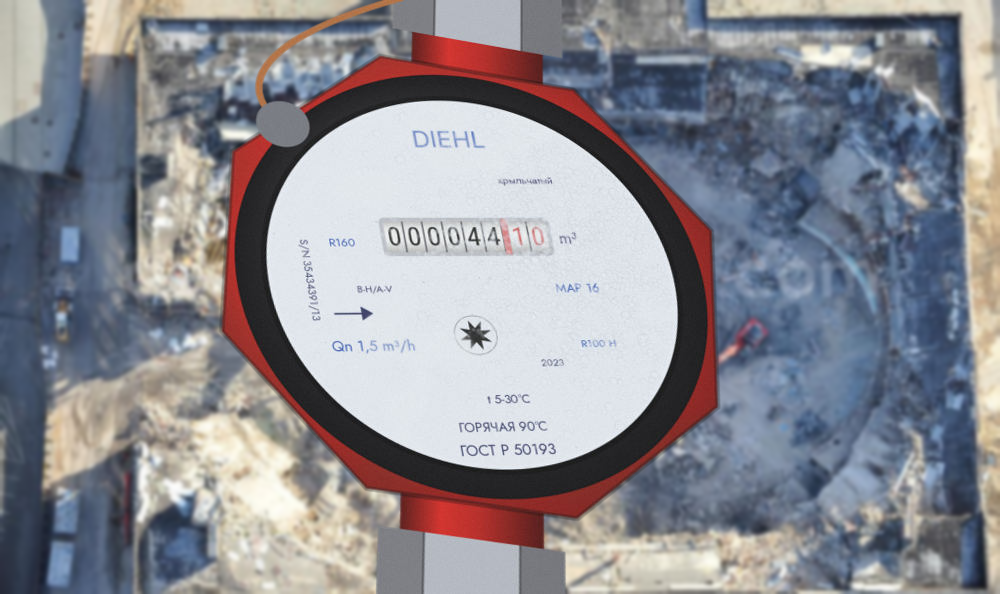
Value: {"value": 44.10, "unit": "m³"}
